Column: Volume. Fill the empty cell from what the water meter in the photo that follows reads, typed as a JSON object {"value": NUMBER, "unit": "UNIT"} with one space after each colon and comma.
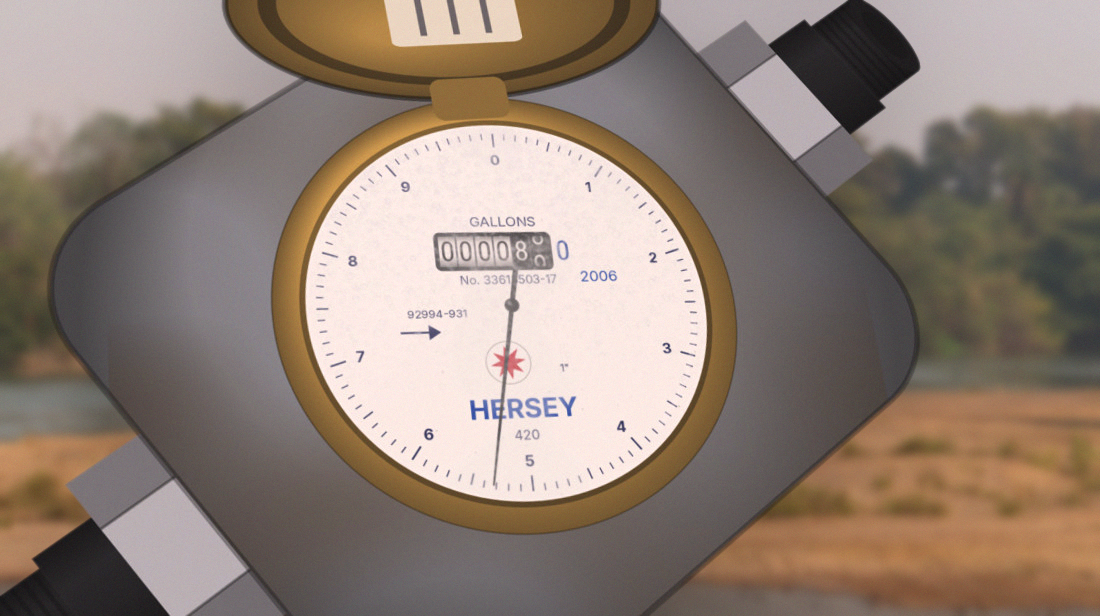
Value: {"value": 885.3, "unit": "gal"}
